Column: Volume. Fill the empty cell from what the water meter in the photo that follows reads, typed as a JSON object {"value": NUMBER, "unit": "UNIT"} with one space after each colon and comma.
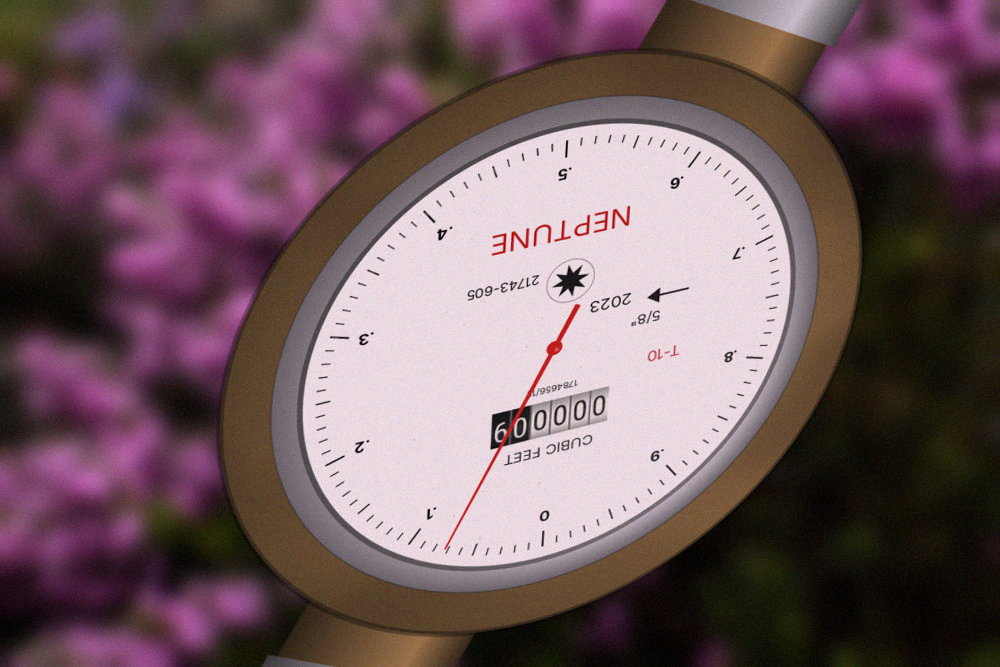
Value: {"value": 9.07, "unit": "ft³"}
